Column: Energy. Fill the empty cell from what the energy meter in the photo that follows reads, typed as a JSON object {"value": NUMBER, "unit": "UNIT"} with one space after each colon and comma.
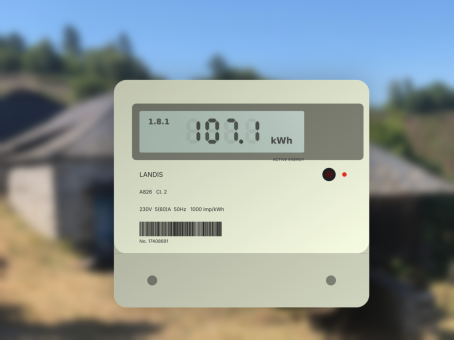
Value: {"value": 107.1, "unit": "kWh"}
